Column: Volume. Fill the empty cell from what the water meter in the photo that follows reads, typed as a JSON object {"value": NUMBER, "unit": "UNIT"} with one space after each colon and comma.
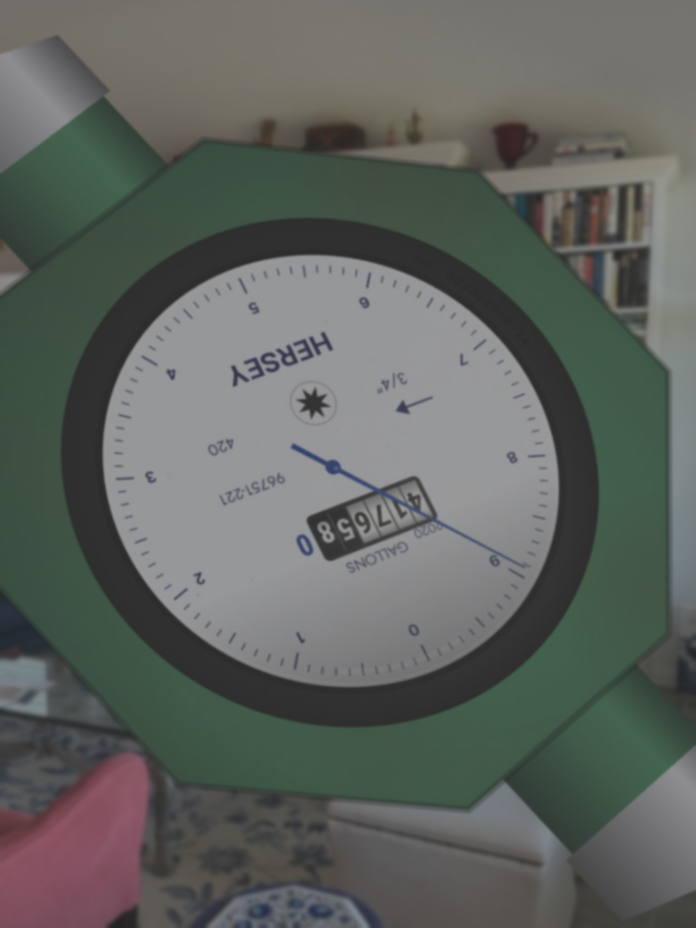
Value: {"value": 4176578.9, "unit": "gal"}
